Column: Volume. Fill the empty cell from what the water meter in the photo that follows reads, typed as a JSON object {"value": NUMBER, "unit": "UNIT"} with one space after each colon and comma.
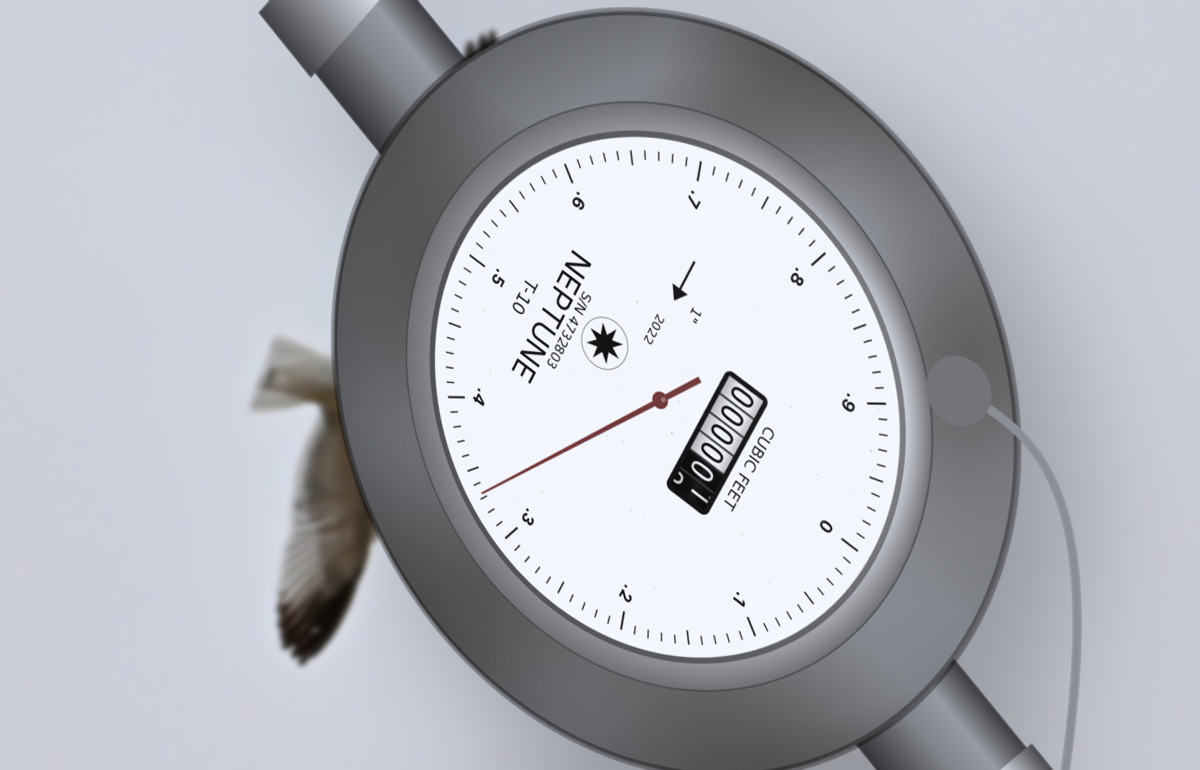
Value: {"value": 1.33, "unit": "ft³"}
